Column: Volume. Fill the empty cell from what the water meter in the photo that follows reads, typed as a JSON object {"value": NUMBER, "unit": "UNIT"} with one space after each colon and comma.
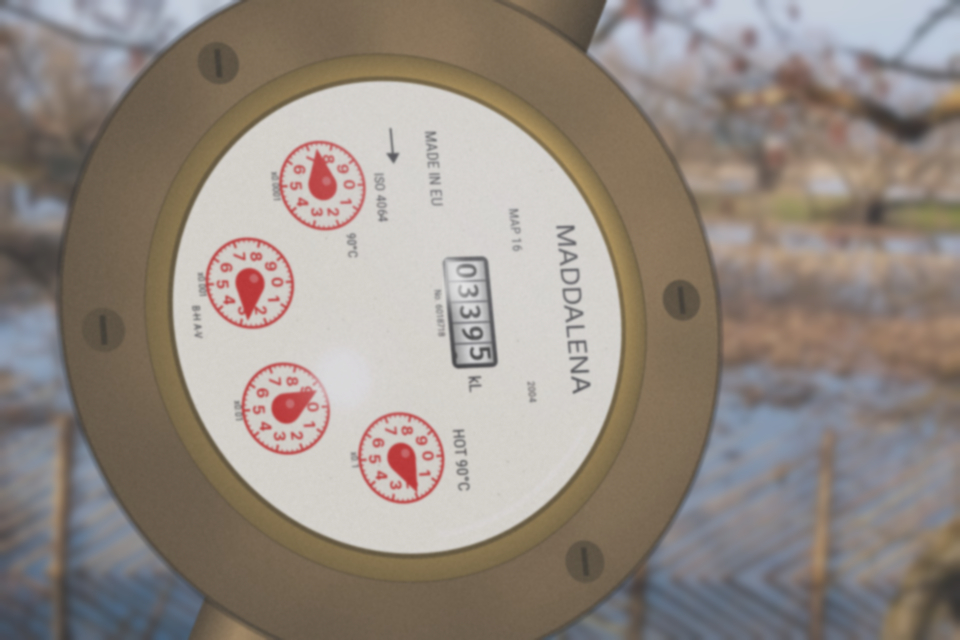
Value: {"value": 3395.1927, "unit": "kL"}
